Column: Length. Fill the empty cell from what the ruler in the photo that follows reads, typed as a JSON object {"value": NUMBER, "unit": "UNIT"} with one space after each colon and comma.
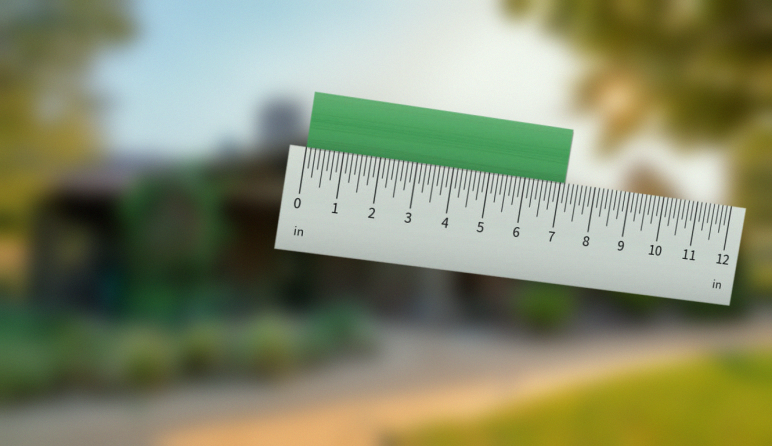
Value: {"value": 7.125, "unit": "in"}
